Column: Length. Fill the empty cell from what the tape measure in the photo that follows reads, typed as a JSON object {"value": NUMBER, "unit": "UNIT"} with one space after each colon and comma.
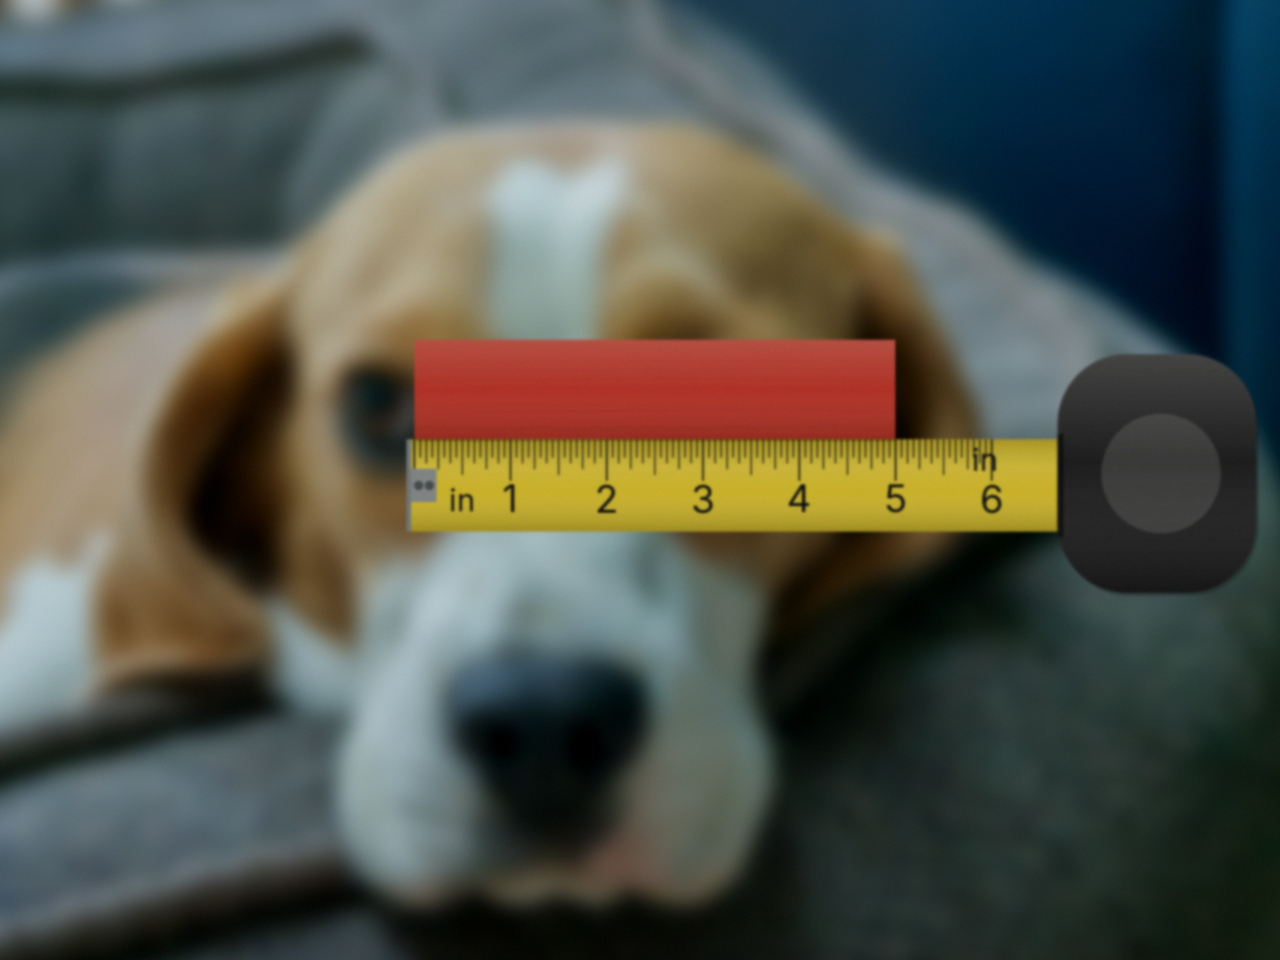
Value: {"value": 5, "unit": "in"}
